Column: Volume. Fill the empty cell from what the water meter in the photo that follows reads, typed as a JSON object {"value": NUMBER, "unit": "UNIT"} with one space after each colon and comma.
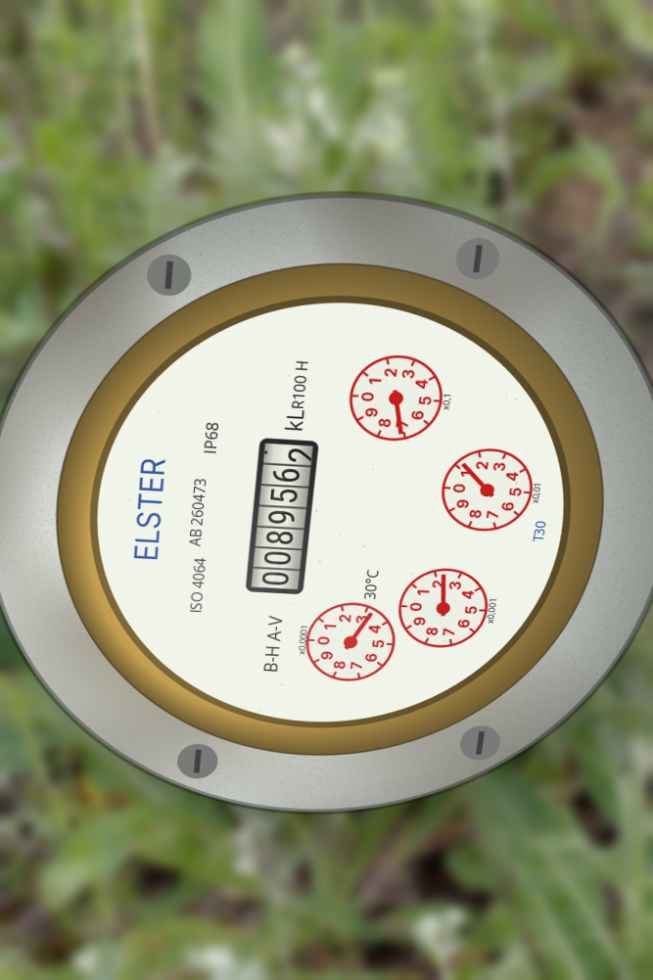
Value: {"value": 89561.7123, "unit": "kL"}
